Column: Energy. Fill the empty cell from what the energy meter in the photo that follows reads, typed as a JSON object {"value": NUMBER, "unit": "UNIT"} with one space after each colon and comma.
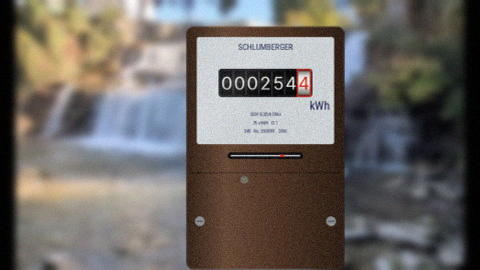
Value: {"value": 254.4, "unit": "kWh"}
